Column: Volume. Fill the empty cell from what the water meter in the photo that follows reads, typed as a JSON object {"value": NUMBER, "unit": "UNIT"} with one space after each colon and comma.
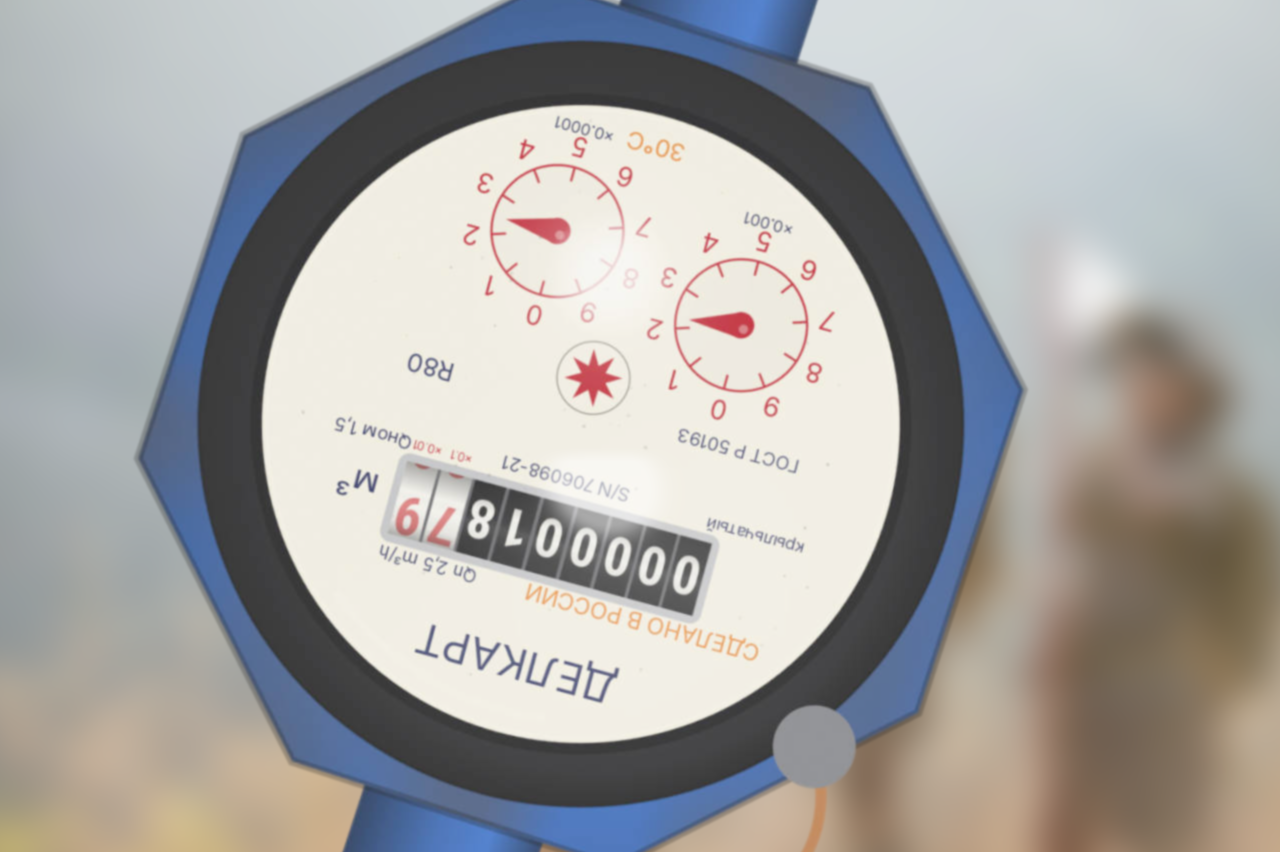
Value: {"value": 18.7922, "unit": "m³"}
